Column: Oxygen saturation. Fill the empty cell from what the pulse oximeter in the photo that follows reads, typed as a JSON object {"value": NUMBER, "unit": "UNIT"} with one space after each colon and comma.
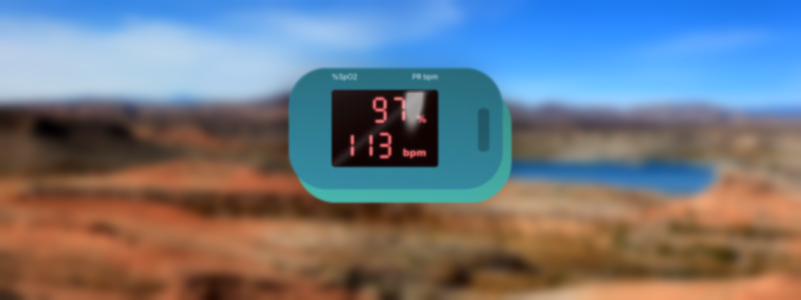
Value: {"value": 97, "unit": "%"}
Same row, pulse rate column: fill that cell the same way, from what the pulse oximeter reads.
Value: {"value": 113, "unit": "bpm"}
